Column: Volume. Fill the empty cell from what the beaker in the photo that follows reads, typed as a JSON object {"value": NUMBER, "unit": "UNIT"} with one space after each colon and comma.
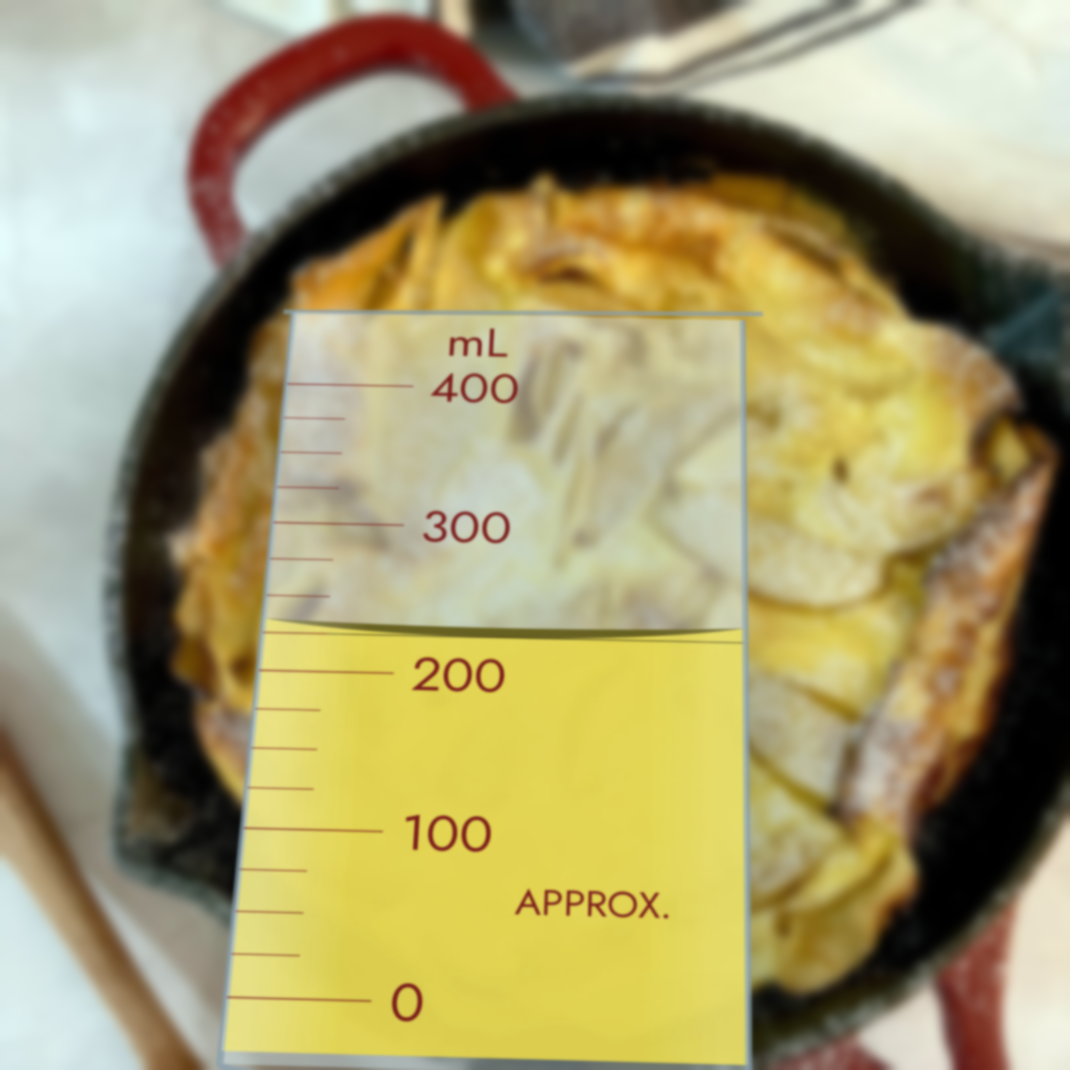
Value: {"value": 225, "unit": "mL"}
